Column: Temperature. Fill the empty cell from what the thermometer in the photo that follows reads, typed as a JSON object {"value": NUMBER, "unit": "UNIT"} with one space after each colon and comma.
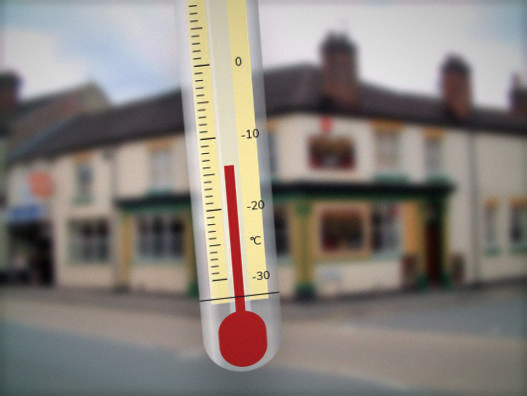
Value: {"value": -14, "unit": "°C"}
